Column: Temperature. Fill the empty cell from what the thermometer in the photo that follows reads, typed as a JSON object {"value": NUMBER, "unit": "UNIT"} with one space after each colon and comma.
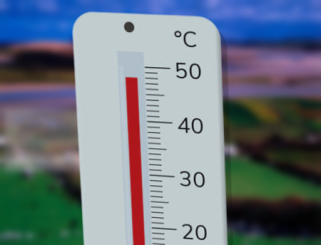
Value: {"value": 48, "unit": "°C"}
